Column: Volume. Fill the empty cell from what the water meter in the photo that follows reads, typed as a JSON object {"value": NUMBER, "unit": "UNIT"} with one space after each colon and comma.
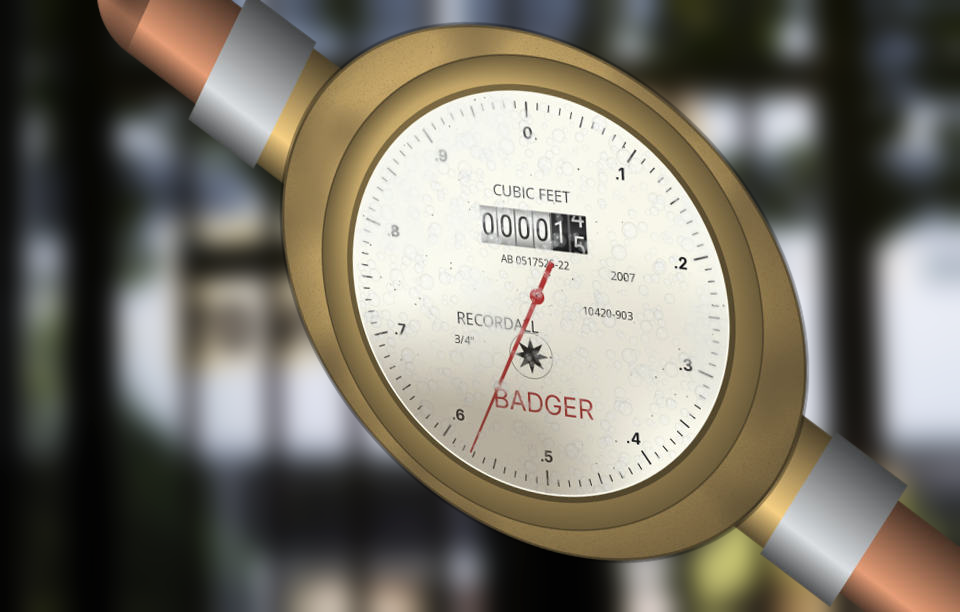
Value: {"value": 14.57, "unit": "ft³"}
